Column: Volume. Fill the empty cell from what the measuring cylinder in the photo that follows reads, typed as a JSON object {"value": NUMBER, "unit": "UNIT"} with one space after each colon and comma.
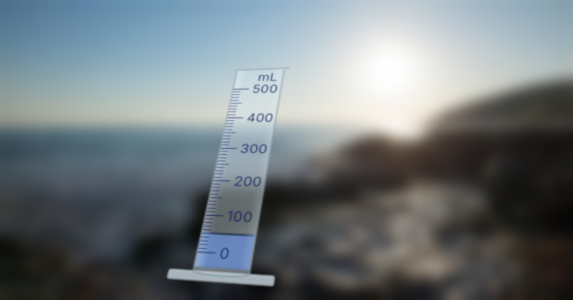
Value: {"value": 50, "unit": "mL"}
